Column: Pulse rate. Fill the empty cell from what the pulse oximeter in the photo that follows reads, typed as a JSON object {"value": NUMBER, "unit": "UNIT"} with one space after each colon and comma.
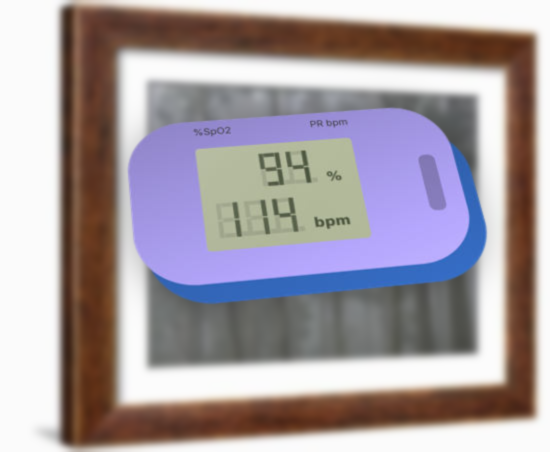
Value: {"value": 114, "unit": "bpm"}
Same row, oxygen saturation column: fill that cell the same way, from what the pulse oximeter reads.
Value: {"value": 94, "unit": "%"}
